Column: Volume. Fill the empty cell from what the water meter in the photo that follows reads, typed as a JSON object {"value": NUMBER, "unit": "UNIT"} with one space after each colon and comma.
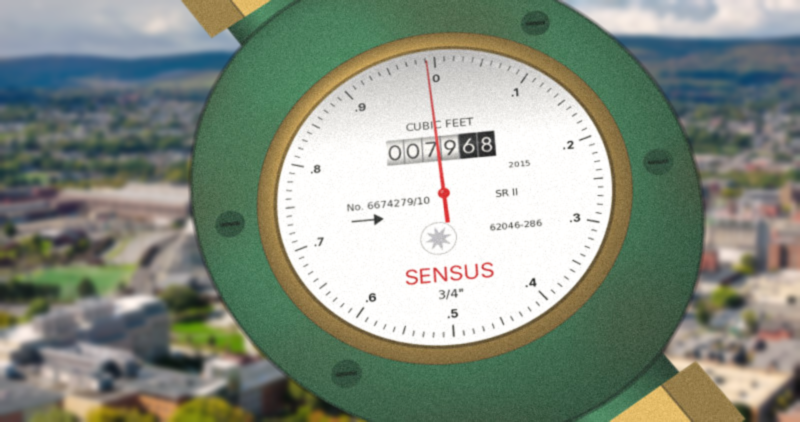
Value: {"value": 7967.99, "unit": "ft³"}
